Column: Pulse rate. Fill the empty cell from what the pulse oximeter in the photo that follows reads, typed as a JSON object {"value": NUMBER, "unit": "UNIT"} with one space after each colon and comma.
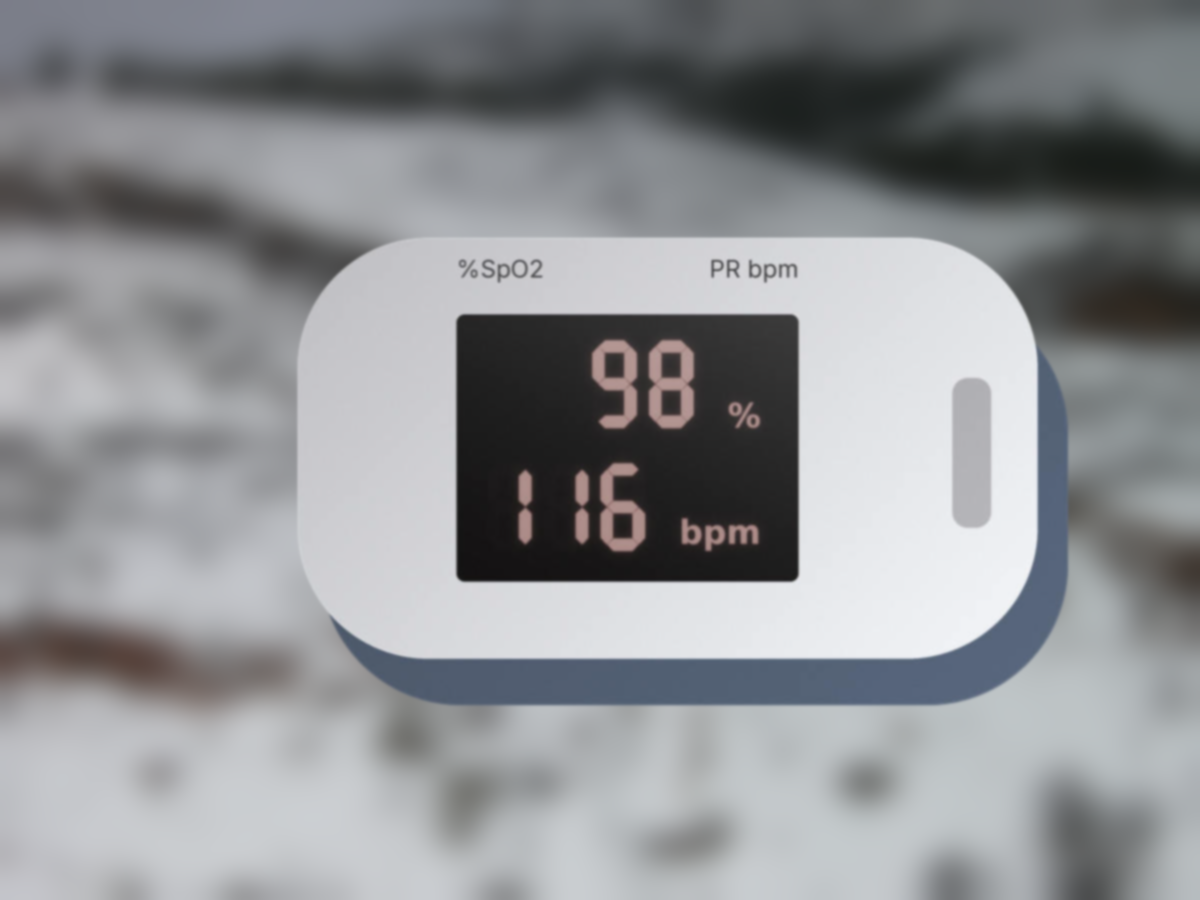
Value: {"value": 116, "unit": "bpm"}
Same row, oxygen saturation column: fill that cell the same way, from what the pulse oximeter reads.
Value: {"value": 98, "unit": "%"}
